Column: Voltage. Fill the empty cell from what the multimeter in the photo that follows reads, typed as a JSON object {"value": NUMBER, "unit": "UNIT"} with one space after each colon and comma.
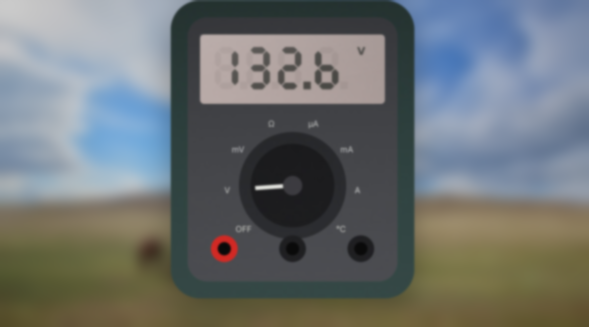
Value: {"value": 132.6, "unit": "V"}
